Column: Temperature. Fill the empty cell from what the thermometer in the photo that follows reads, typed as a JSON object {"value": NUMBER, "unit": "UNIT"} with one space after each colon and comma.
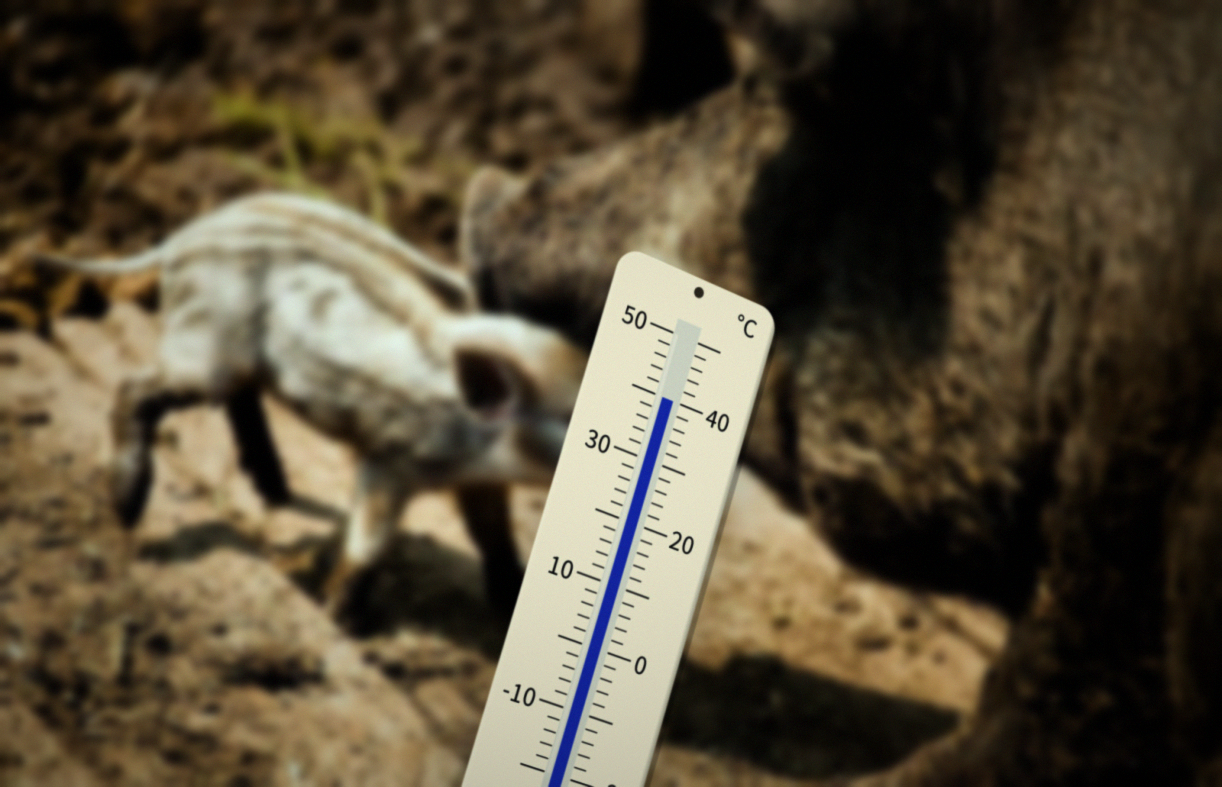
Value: {"value": 40, "unit": "°C"}
